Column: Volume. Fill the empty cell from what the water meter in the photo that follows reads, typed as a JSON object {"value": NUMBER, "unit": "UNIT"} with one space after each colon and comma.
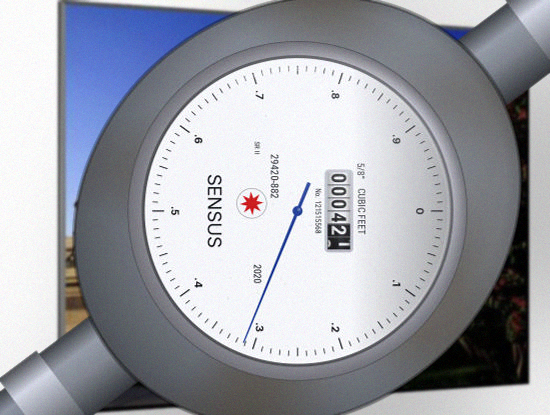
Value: {"value": 421.31, "unit": "ft³"}
